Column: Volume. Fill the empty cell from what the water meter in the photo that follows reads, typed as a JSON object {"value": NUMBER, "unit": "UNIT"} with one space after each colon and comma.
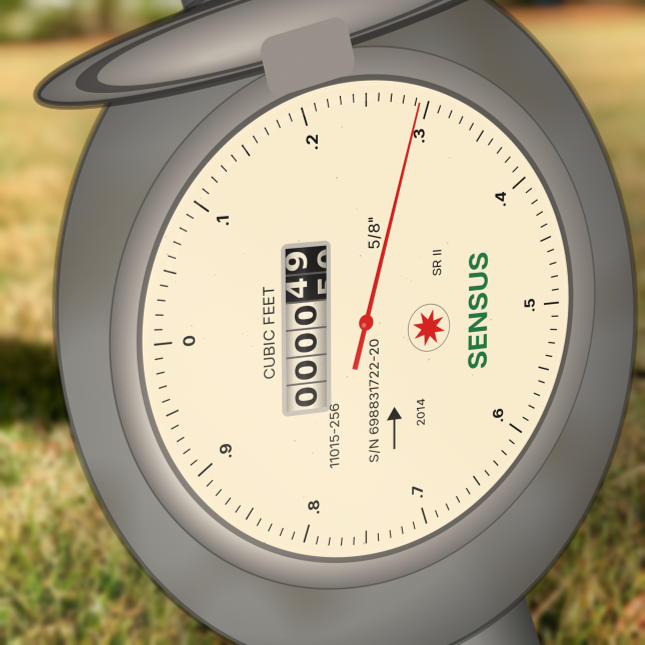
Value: {"value": 49.29, "unit": "ft³"}
